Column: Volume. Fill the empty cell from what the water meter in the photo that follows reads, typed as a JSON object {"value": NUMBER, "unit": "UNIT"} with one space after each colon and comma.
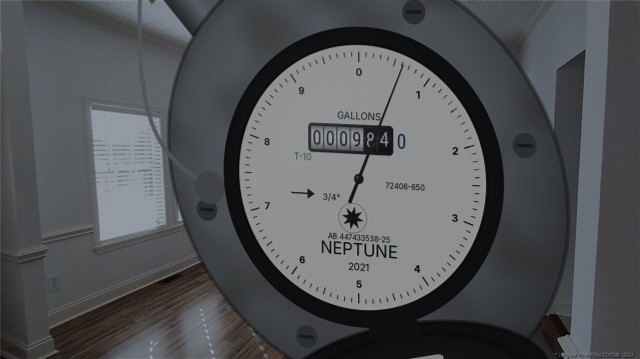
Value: {"value": 9840.6, "unit": "gal"}
